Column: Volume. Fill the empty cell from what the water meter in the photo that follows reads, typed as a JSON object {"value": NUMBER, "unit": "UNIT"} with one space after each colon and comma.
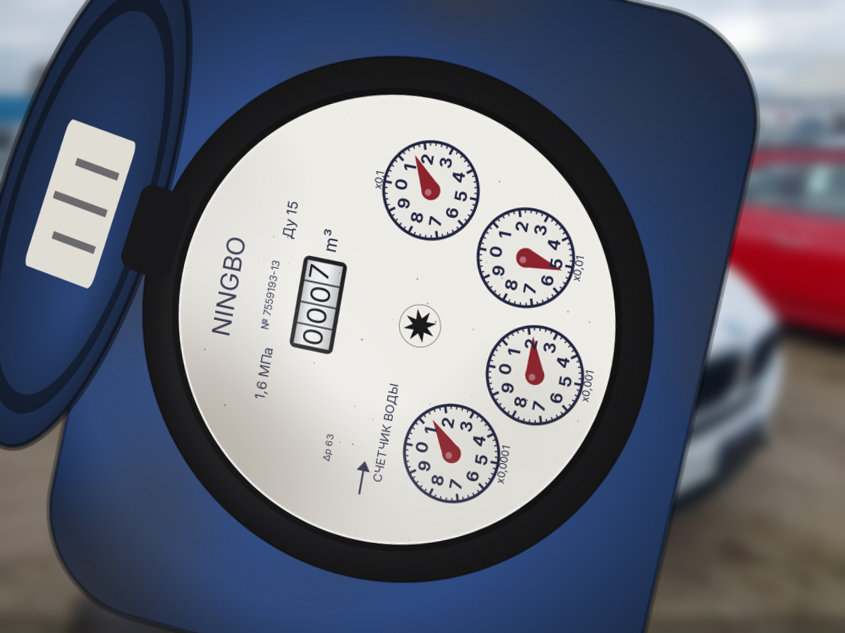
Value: {"value": 7.1521, "unit": "m³"}
